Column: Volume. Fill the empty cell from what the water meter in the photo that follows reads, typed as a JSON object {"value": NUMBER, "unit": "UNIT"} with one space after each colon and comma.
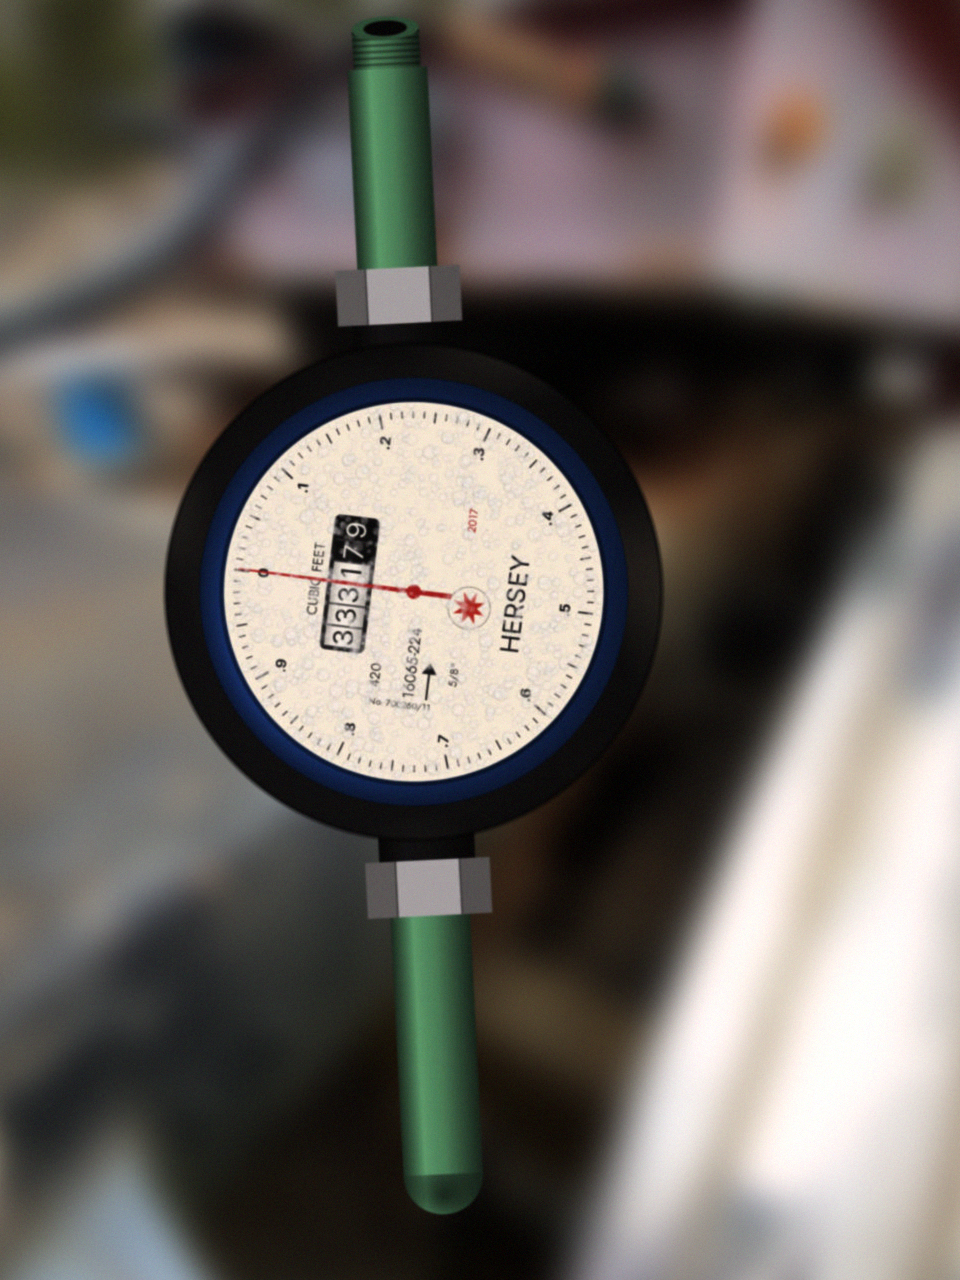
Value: {"value": 333179.00, "unit": "ft³"}
